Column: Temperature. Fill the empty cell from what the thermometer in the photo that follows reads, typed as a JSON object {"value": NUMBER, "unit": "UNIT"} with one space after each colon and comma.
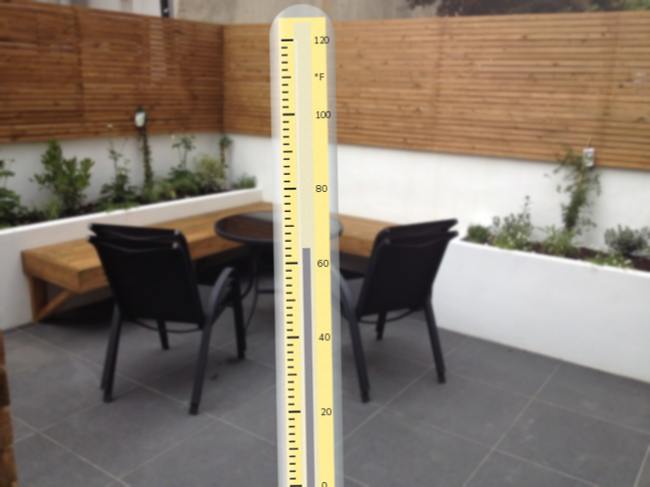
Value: {"value": 64, "unit": "°F"}
